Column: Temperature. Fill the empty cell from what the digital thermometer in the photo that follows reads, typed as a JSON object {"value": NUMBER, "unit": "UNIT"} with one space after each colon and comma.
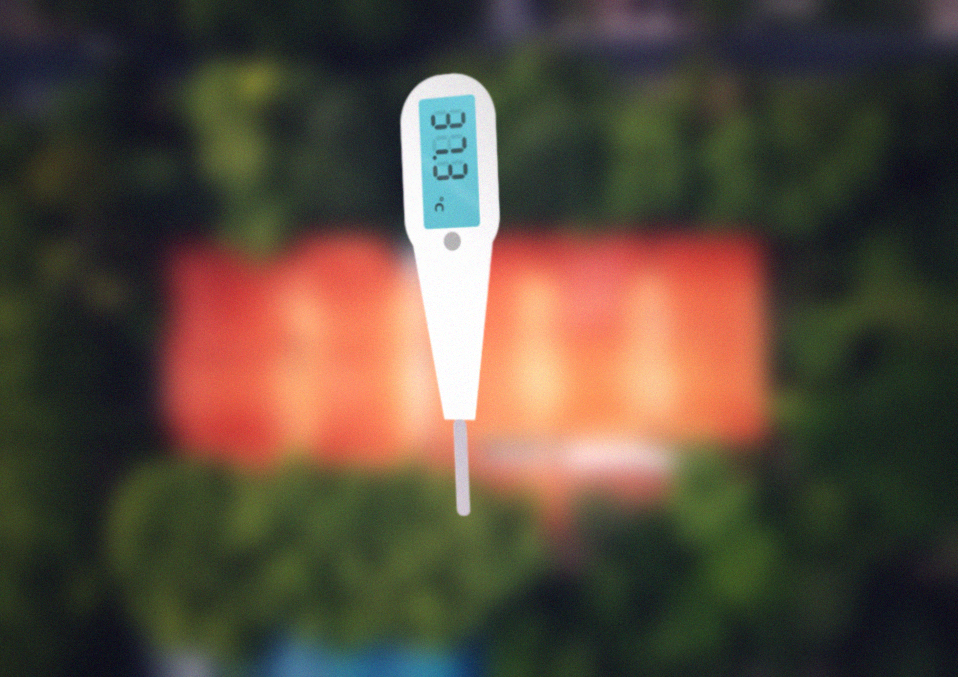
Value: {"value": 37.3, "unit": "°C"}
